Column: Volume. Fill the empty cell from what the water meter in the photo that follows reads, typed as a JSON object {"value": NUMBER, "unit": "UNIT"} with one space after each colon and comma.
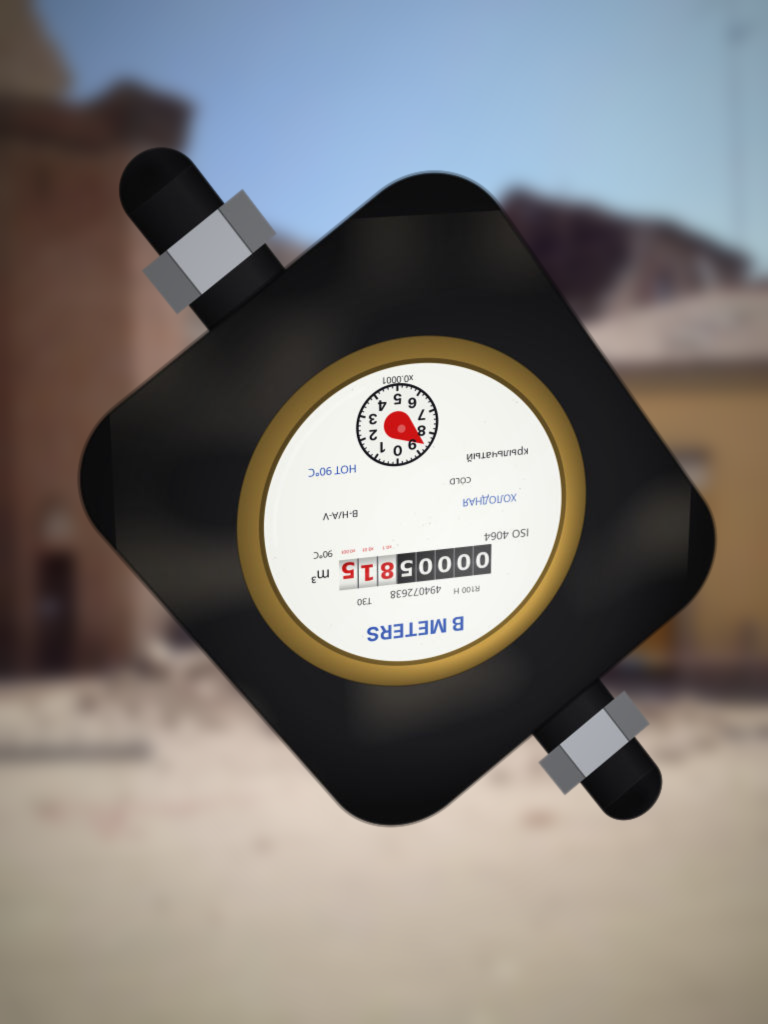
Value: {"value": 5.8148, "unit": "m³"}
